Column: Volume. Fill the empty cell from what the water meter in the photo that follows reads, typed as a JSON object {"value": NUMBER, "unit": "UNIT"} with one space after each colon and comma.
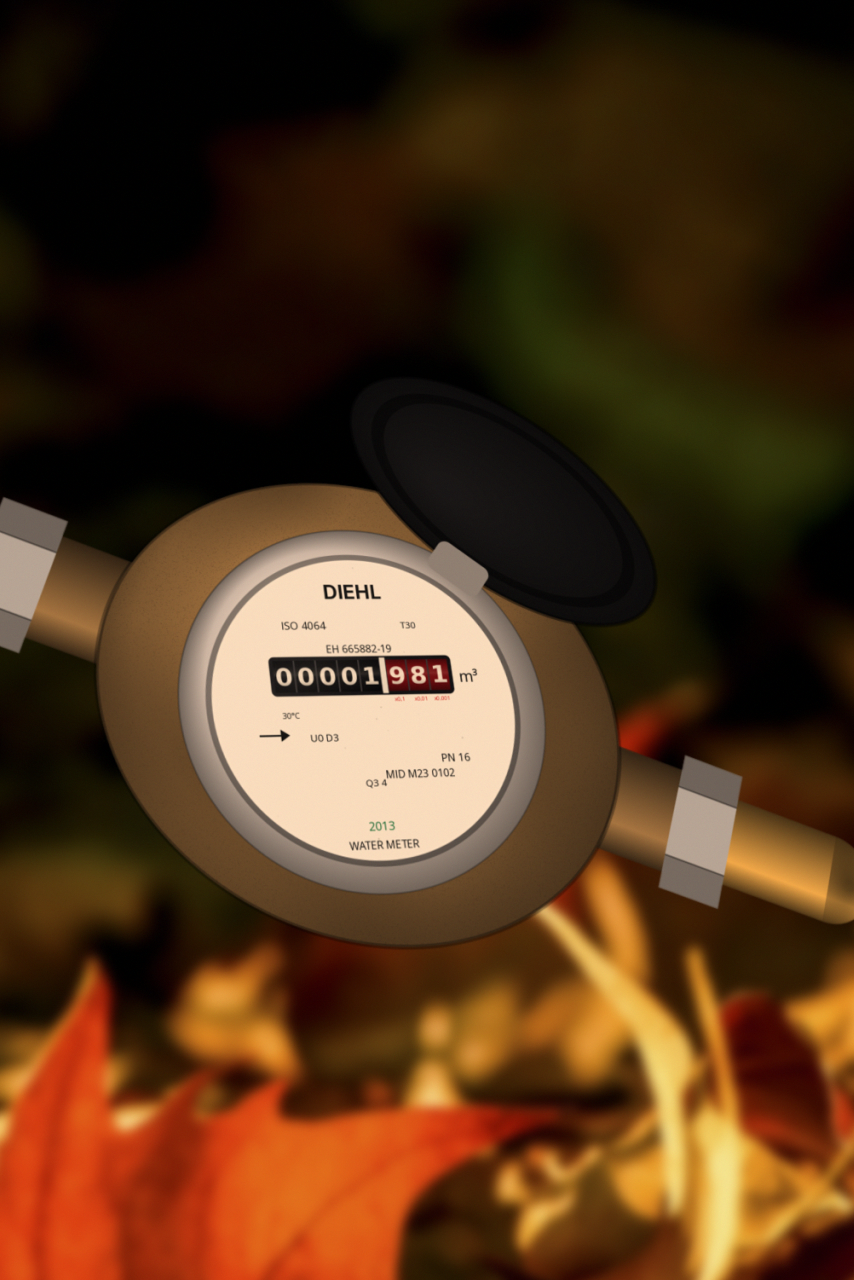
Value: {"value": 1.981, "unit": "m³"}
